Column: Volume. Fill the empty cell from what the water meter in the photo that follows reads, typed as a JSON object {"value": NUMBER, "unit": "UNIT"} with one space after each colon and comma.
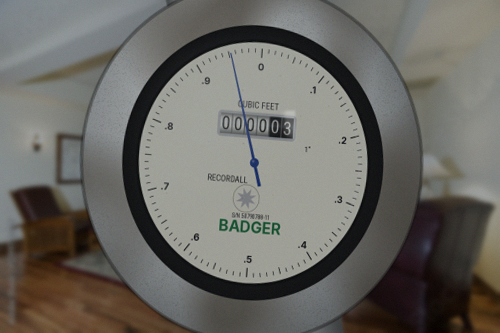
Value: {"value": 2.95, "unit": "ft³"}
